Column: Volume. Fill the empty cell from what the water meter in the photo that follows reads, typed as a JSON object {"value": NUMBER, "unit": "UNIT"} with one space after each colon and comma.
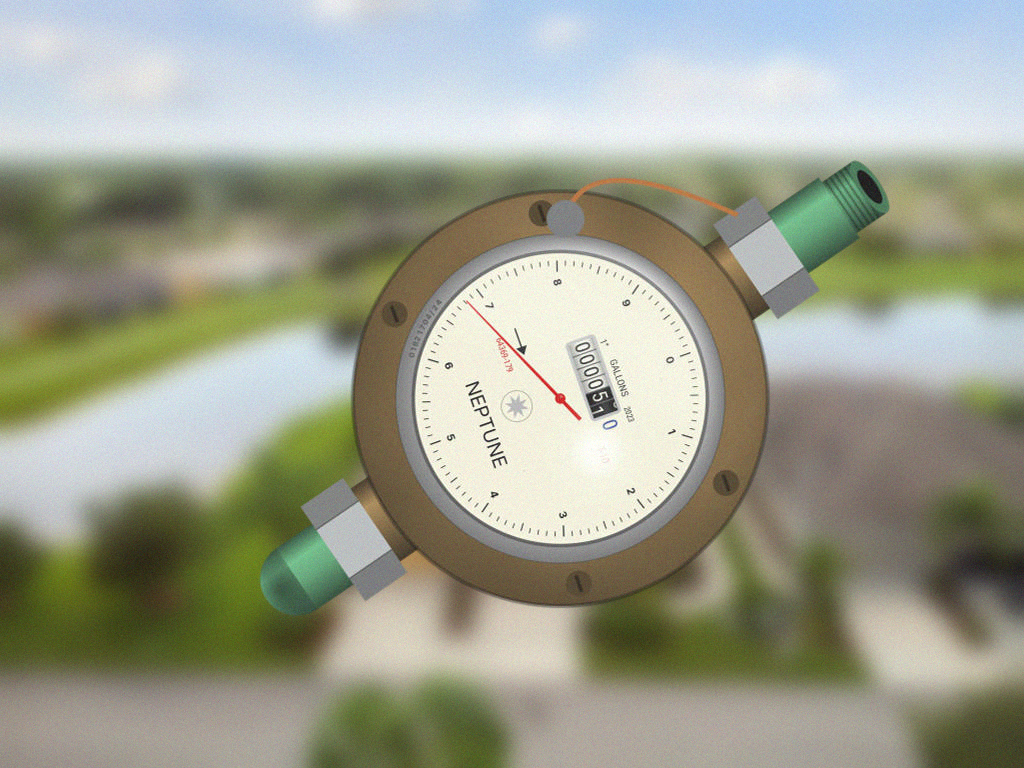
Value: {"value": 506.8, "unit": "gal"}
